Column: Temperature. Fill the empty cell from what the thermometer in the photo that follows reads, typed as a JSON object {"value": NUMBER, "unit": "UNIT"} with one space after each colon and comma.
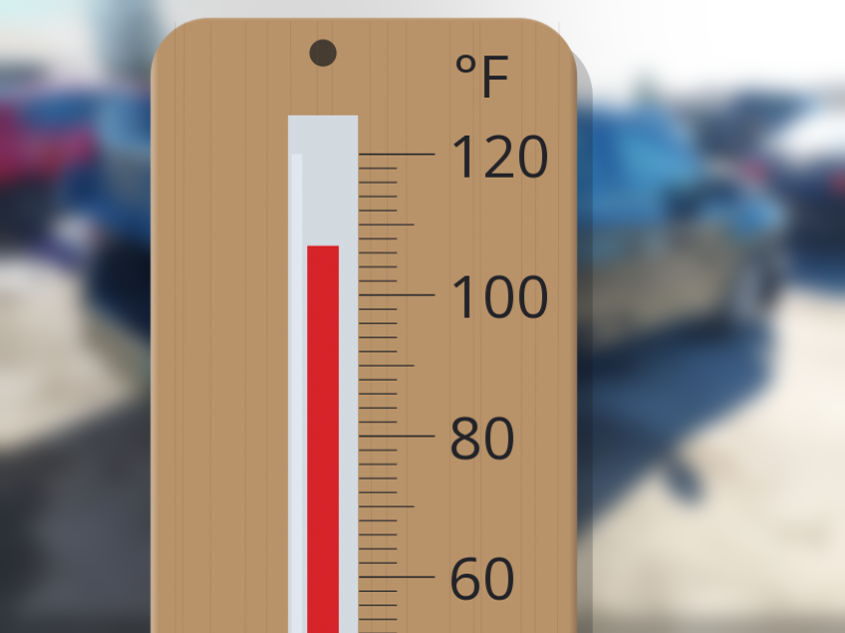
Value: {"value": 107, "unit": "°F"}
